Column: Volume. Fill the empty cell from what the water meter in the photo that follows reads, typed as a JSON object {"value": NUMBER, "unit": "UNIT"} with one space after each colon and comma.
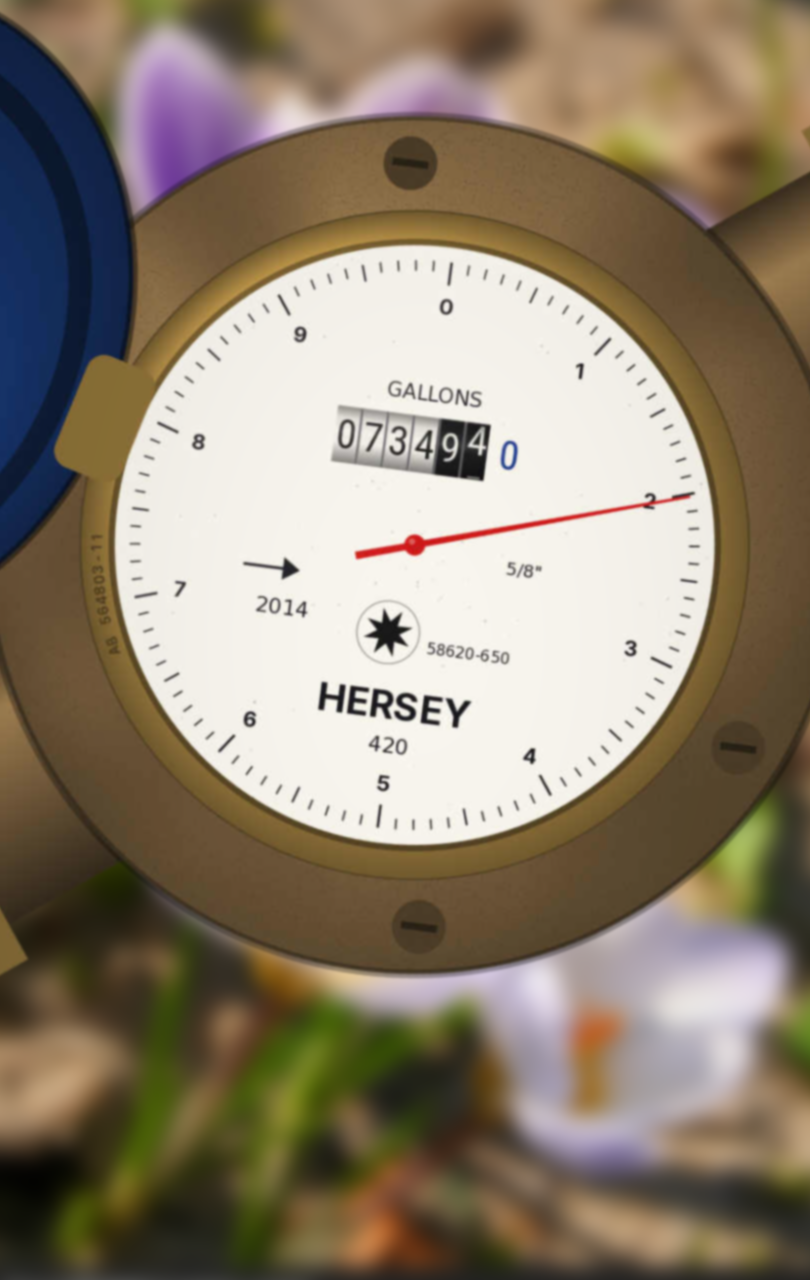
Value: {"value": 734942.0, "unit": "gal"}
